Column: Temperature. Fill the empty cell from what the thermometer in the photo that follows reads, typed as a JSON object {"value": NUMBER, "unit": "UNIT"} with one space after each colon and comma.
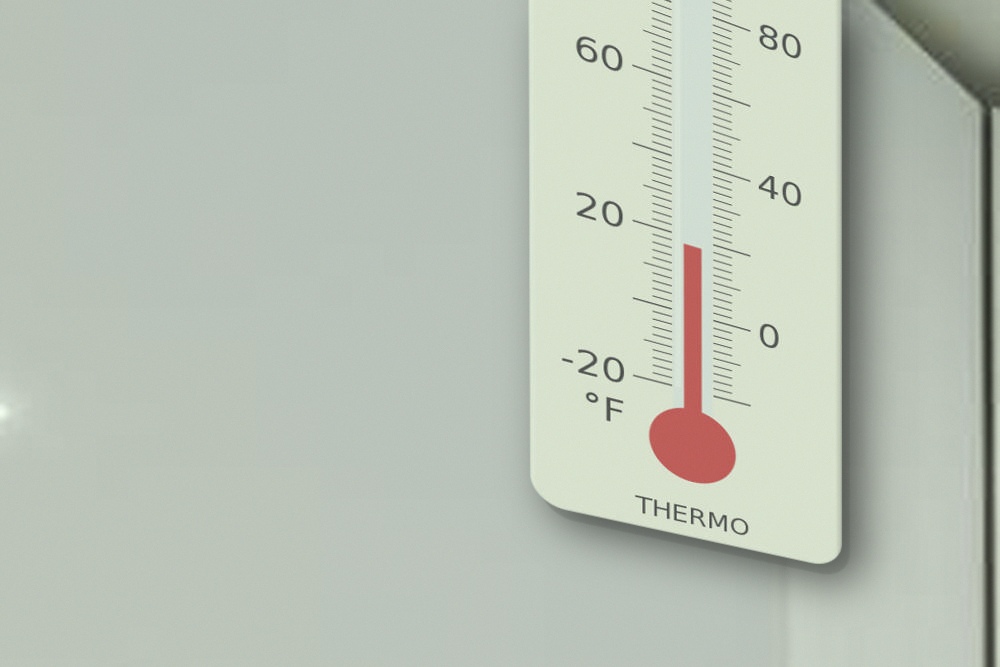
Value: {"value": 18, "unit": "°F"}
